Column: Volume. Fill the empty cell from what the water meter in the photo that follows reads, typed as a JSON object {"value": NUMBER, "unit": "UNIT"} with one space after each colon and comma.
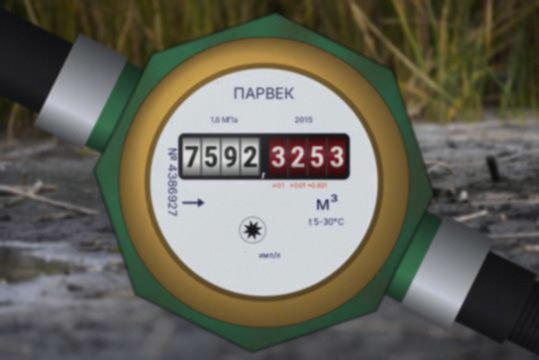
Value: {"value": 7592.3253, "unit": "m³"}
